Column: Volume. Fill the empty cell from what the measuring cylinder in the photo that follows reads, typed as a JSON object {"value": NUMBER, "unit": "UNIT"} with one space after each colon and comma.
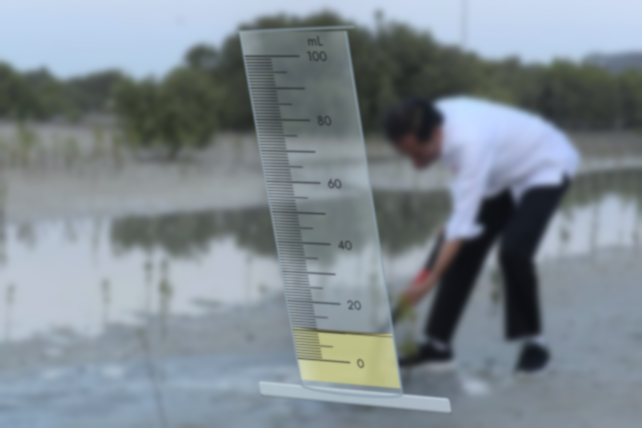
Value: {"value": 10, "unit": "mL"}
